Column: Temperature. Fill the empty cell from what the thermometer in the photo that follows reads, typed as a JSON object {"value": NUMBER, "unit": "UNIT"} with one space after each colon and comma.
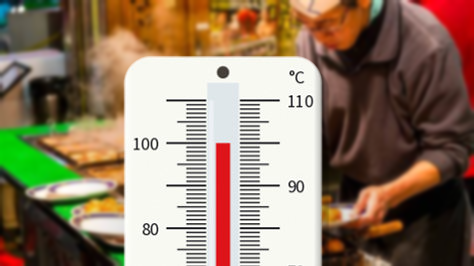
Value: {"value": 100, "unit": "°C"}
